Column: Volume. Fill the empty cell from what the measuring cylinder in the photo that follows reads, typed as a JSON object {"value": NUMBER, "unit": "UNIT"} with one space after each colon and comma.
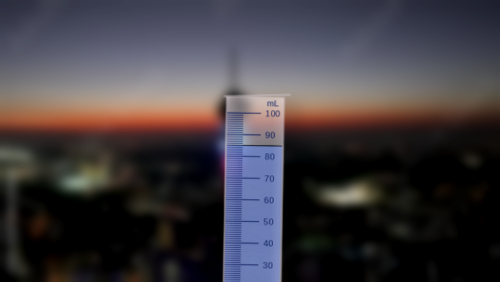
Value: {"value": 85, "unit": "mL"}
